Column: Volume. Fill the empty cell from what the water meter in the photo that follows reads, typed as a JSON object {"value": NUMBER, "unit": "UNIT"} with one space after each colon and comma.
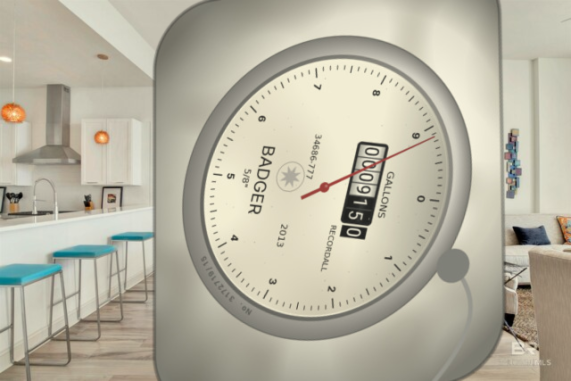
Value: {"value": 9149.1, "unit": "gal"}
